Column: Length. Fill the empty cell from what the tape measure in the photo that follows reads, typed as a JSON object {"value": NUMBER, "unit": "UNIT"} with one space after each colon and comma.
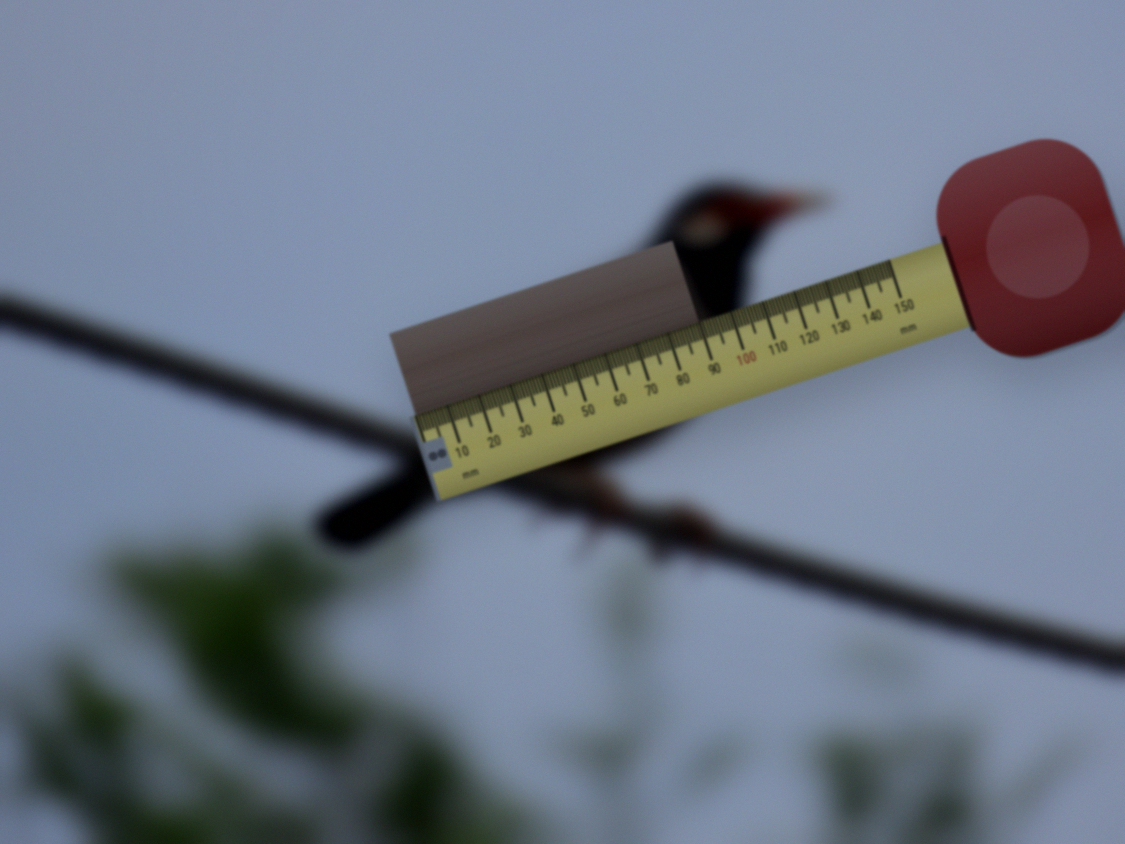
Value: {"value": 90, "unit": "mm"}
